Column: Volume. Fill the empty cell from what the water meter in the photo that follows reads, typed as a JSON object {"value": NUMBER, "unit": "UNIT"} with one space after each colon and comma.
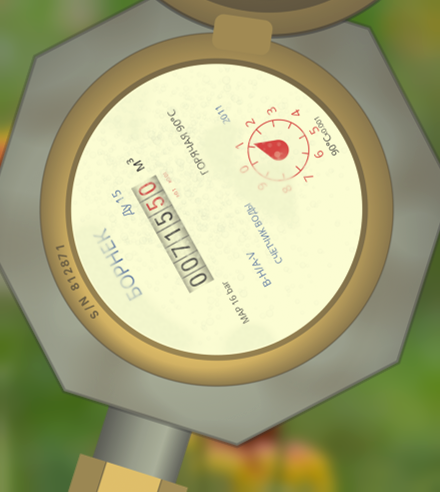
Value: {"value": 715.501, "unit": "m³"}
